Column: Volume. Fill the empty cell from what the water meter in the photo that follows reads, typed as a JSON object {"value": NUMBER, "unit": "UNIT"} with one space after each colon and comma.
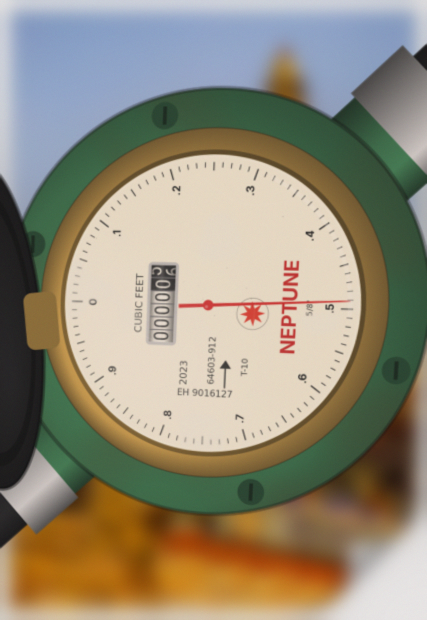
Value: {"value": 5.49, "unit": "ft³"}
